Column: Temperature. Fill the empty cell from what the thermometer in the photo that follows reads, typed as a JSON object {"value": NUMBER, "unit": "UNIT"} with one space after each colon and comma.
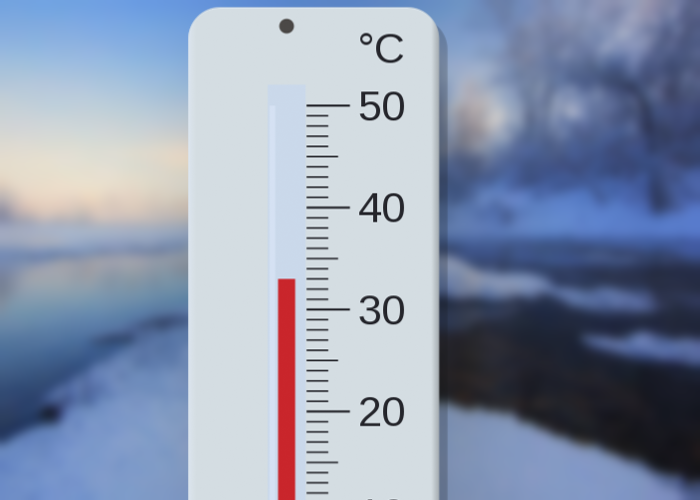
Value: {"value": 33, "unit": "°C"}
